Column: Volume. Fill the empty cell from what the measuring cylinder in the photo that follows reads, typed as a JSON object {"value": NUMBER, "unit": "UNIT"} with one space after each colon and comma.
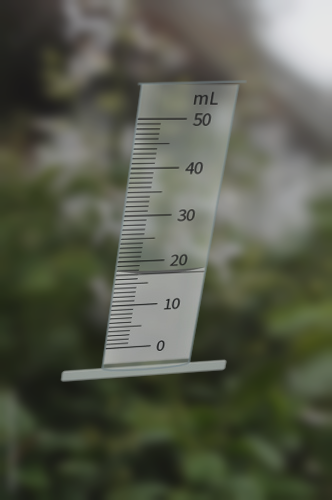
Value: {"value": 17, "unit": "mL"}
